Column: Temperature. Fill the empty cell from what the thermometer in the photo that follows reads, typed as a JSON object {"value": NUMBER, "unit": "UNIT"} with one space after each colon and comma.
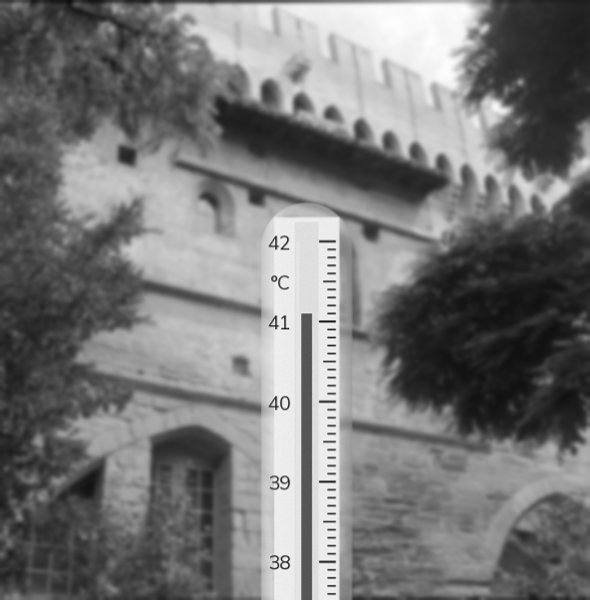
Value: {"value": 41.1, "unit": "°C"}
